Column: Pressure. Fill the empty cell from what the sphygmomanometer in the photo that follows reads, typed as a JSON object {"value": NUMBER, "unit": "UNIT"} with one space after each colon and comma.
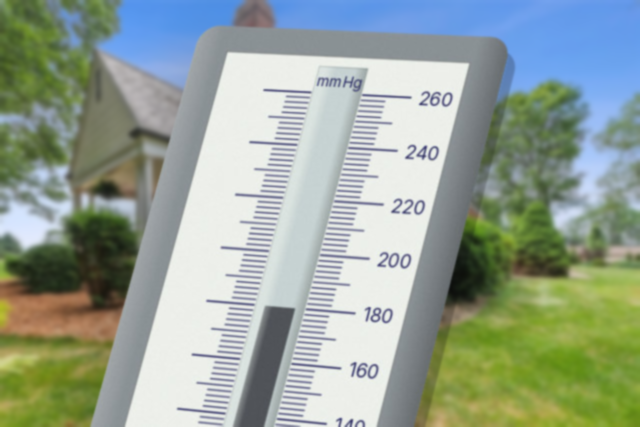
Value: {"value": 180, "unit": "mmHg"}
